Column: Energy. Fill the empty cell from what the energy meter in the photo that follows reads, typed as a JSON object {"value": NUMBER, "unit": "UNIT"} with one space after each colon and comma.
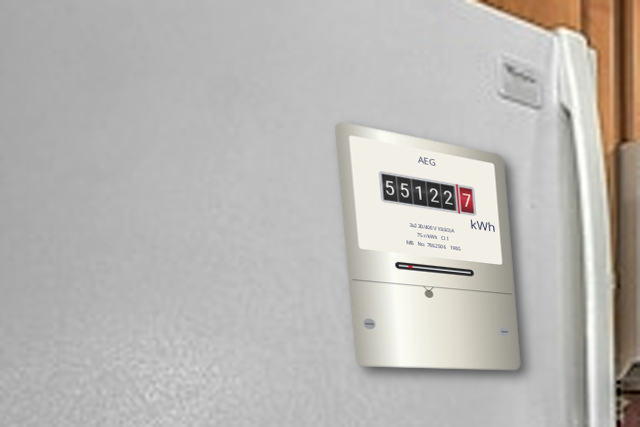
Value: {"value": 55122.7, "unit": "kWh"}
